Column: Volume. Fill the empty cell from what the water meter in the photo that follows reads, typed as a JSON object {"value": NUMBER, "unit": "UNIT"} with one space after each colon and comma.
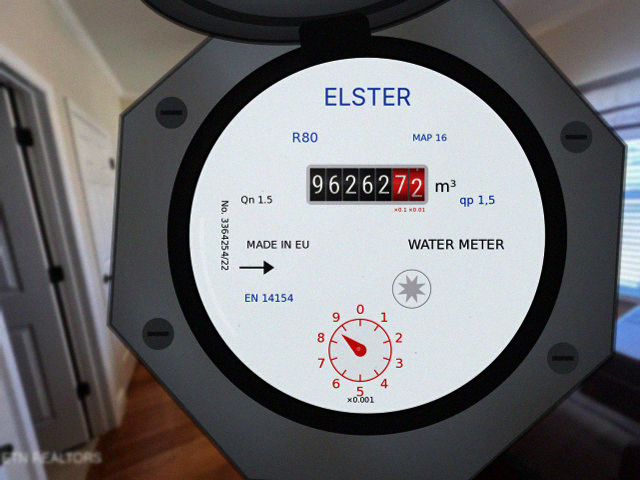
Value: {"value": 96262.718, "unit": "m³"}
